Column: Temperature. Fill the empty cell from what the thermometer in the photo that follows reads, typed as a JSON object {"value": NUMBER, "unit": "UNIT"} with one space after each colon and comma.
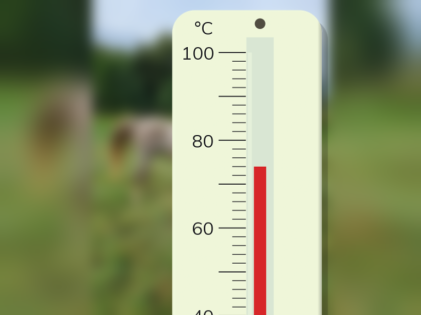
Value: {"value": 74, "unit": "°C"}
